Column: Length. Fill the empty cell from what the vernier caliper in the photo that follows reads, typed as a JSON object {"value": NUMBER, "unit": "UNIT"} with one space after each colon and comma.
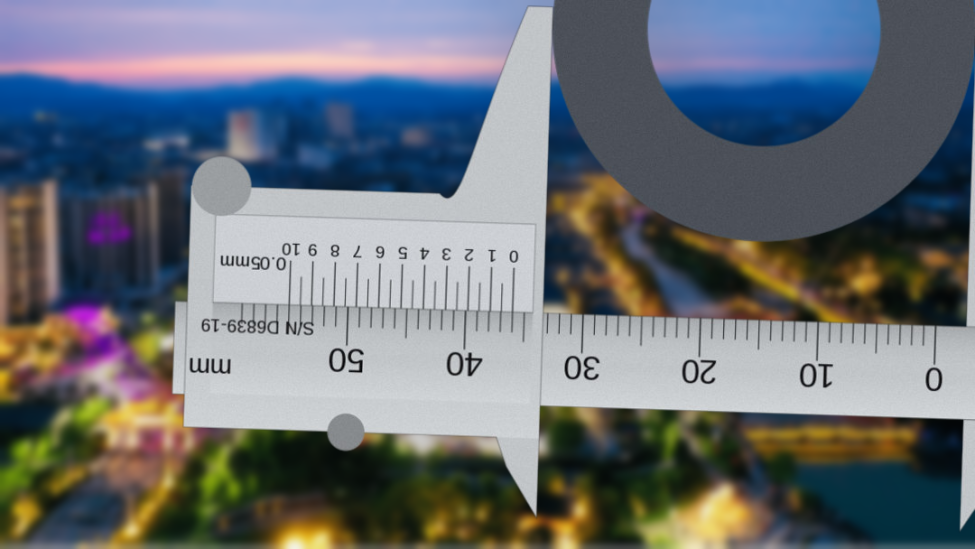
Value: {"value": 36.0, "unit": "mm"}
